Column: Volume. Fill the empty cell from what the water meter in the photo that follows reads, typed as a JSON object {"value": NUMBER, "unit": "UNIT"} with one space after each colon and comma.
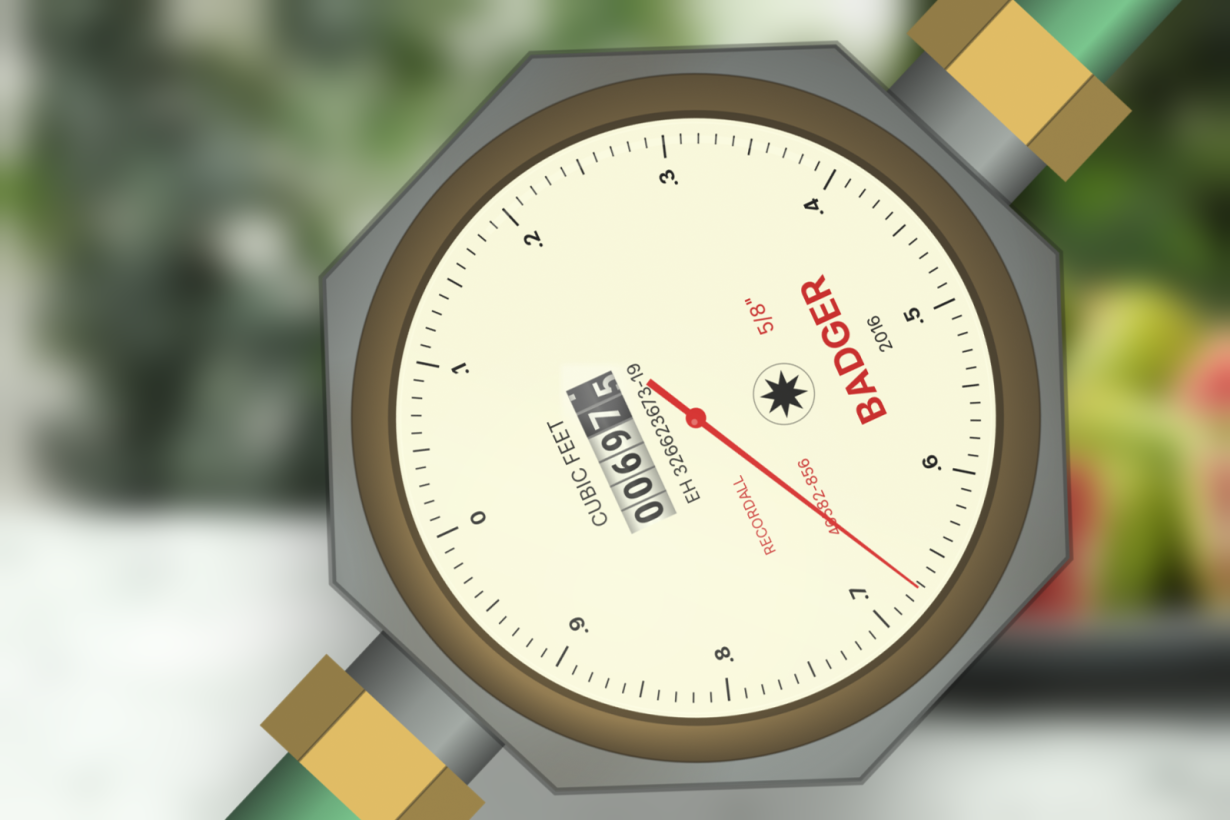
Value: {"value": 6974.67, "unit": "ft³"}
